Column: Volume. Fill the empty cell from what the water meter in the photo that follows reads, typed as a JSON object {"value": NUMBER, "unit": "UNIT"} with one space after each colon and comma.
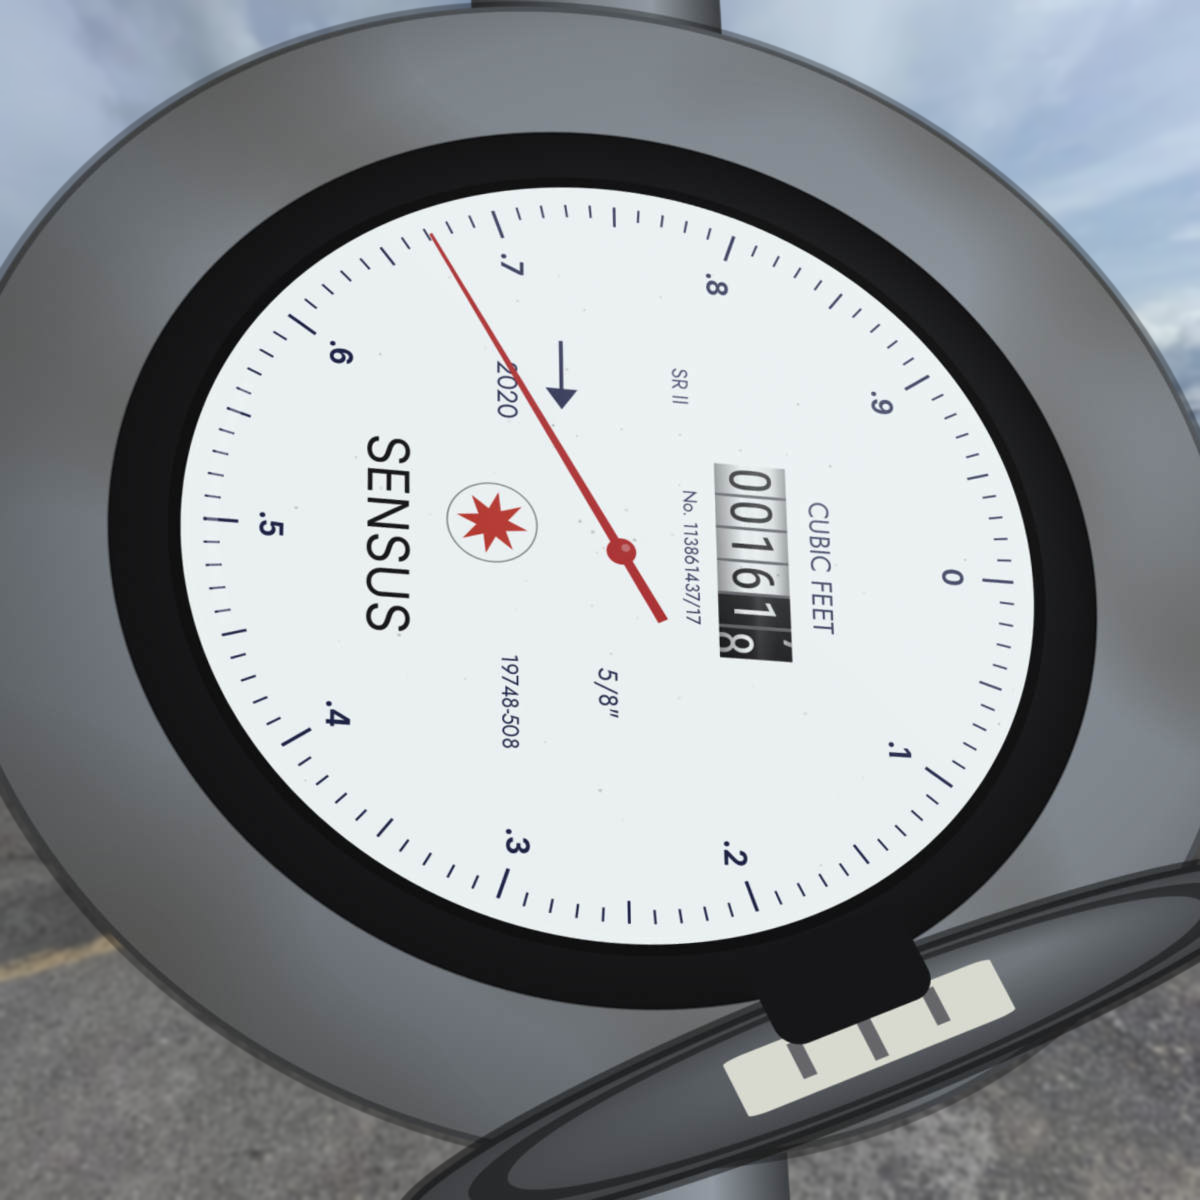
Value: {"value": 1617.67, "unit": "ft³"}
